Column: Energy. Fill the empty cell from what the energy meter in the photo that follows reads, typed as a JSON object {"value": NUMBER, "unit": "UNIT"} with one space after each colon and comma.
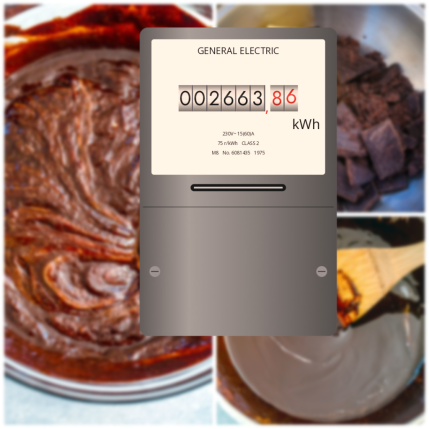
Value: {"value": 2663.86, "unit": "kWh"}
